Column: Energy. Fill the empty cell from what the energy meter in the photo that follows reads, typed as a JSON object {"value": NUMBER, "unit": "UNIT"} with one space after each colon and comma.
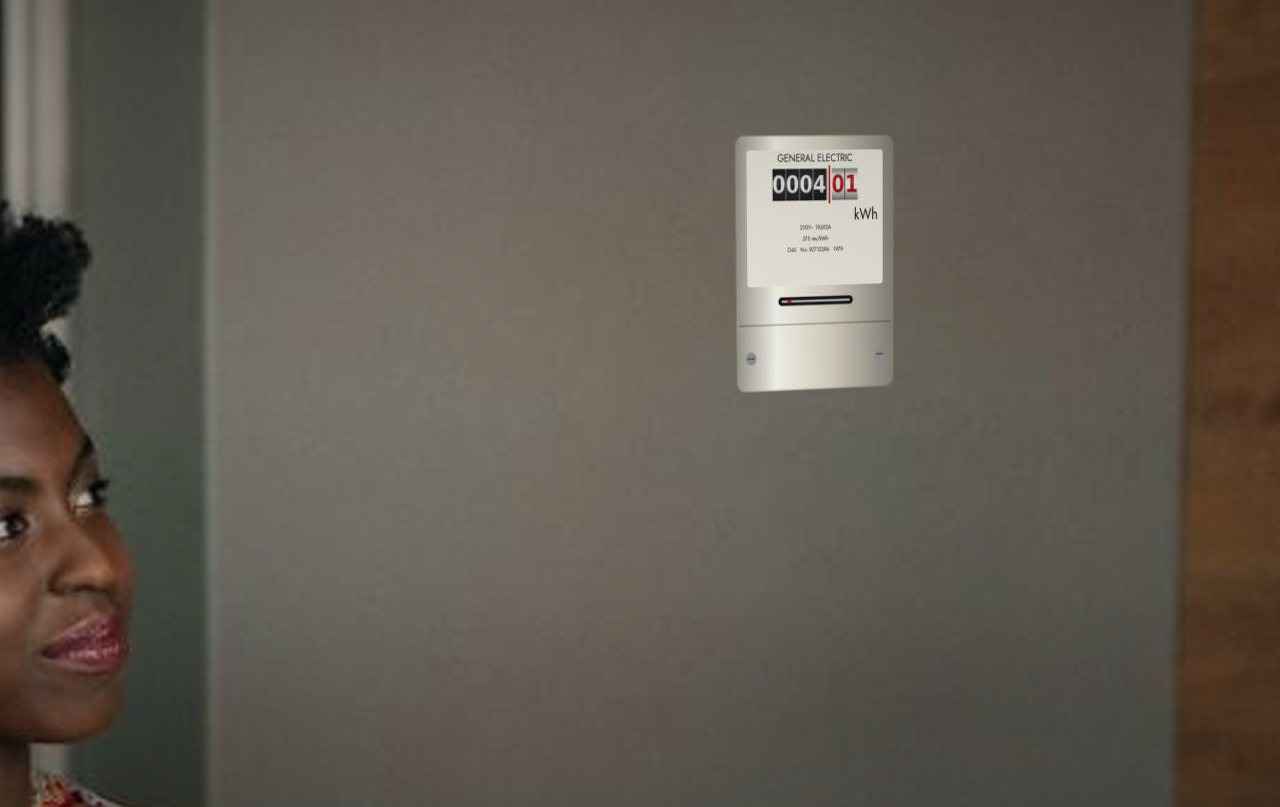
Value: {"value": 4.01, "unit": "kWh"}
